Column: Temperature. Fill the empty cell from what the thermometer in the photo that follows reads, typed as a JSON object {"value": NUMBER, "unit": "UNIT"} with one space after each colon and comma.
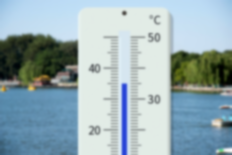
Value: {"value": 35, "unit": "°C"}
